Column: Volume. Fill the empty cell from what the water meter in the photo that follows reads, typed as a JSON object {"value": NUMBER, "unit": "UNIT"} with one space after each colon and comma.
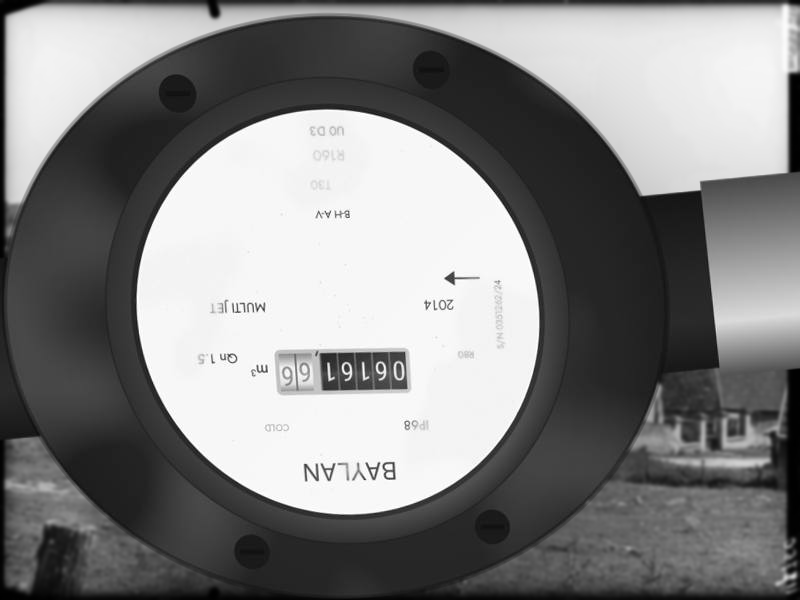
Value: {"value": 6161.66, "unit": "m³"}
